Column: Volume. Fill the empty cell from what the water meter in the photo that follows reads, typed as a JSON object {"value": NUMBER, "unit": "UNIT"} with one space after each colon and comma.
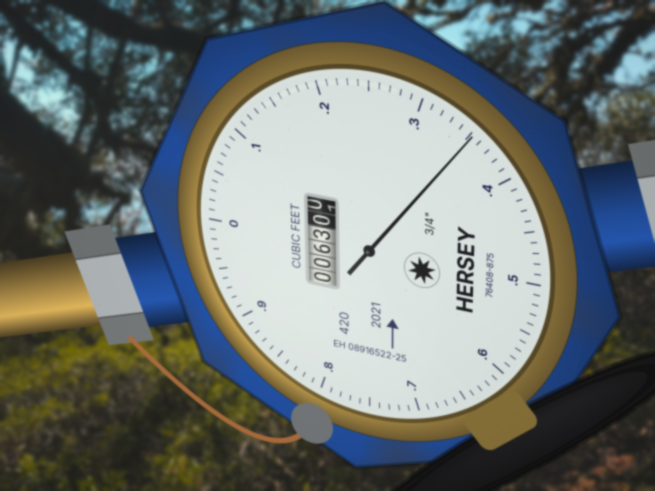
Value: {"value": 6300.35, "unit": "ft³"}
